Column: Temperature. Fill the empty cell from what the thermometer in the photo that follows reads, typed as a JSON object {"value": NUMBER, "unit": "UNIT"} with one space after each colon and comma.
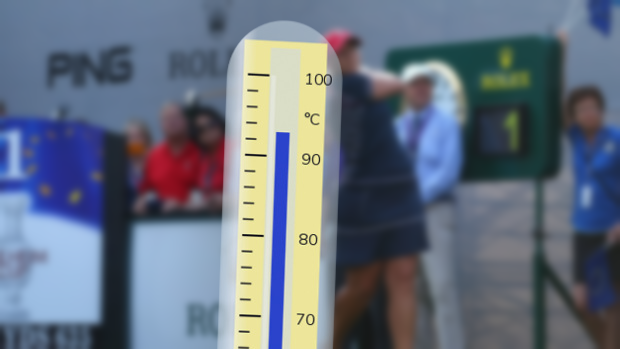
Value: {"value": 93, "unit": "°C"}
